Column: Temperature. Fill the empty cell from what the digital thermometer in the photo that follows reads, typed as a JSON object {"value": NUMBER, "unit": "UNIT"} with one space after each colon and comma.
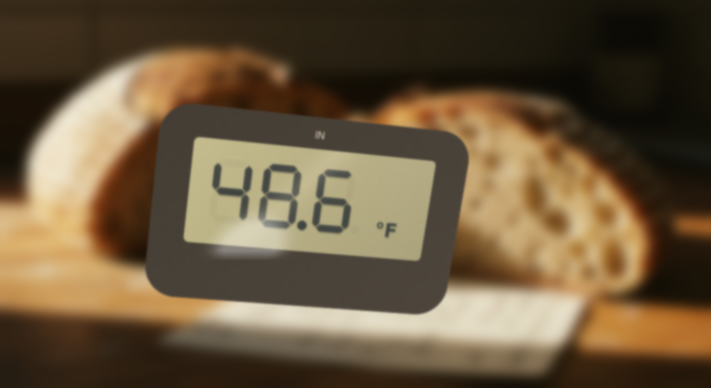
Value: {"value": 48.6, "unit": "°F"}
